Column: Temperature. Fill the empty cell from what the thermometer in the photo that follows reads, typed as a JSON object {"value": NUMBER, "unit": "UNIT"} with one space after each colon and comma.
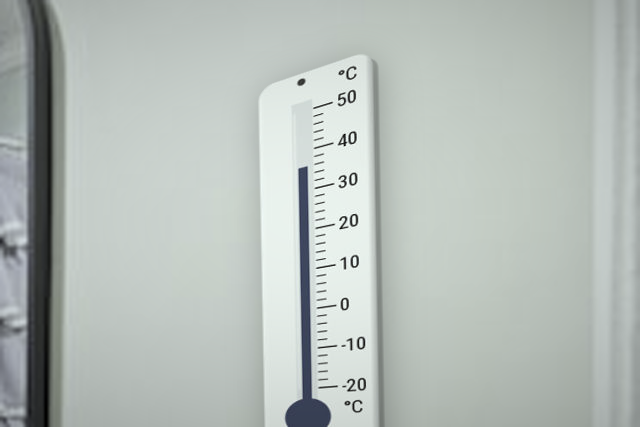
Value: {"value": 36, "unit": "°C"}
